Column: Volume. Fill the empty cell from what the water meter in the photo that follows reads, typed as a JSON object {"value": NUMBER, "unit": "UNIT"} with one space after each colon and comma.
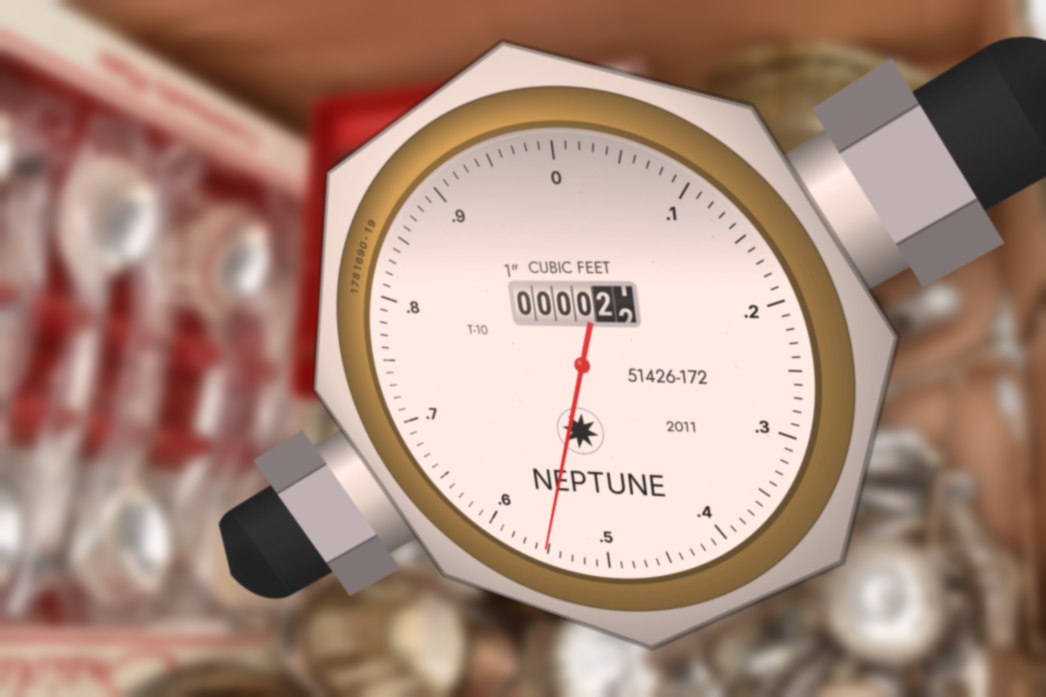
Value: {"value": 21.55, "unit": "ft³"}
